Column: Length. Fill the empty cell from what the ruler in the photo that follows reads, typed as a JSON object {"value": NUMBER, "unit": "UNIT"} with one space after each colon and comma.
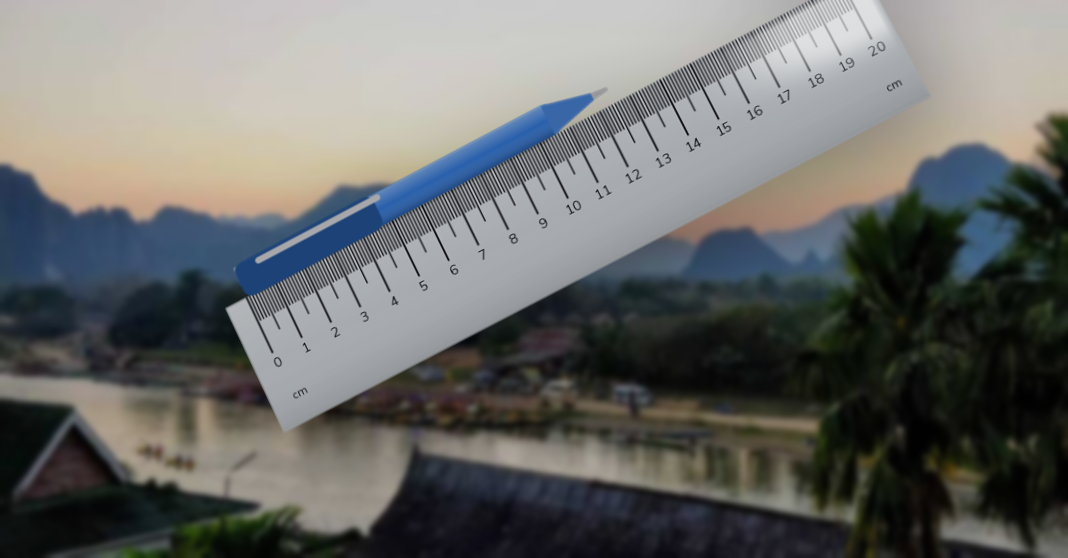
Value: {"value": 12.5, "unit": "cm"}
